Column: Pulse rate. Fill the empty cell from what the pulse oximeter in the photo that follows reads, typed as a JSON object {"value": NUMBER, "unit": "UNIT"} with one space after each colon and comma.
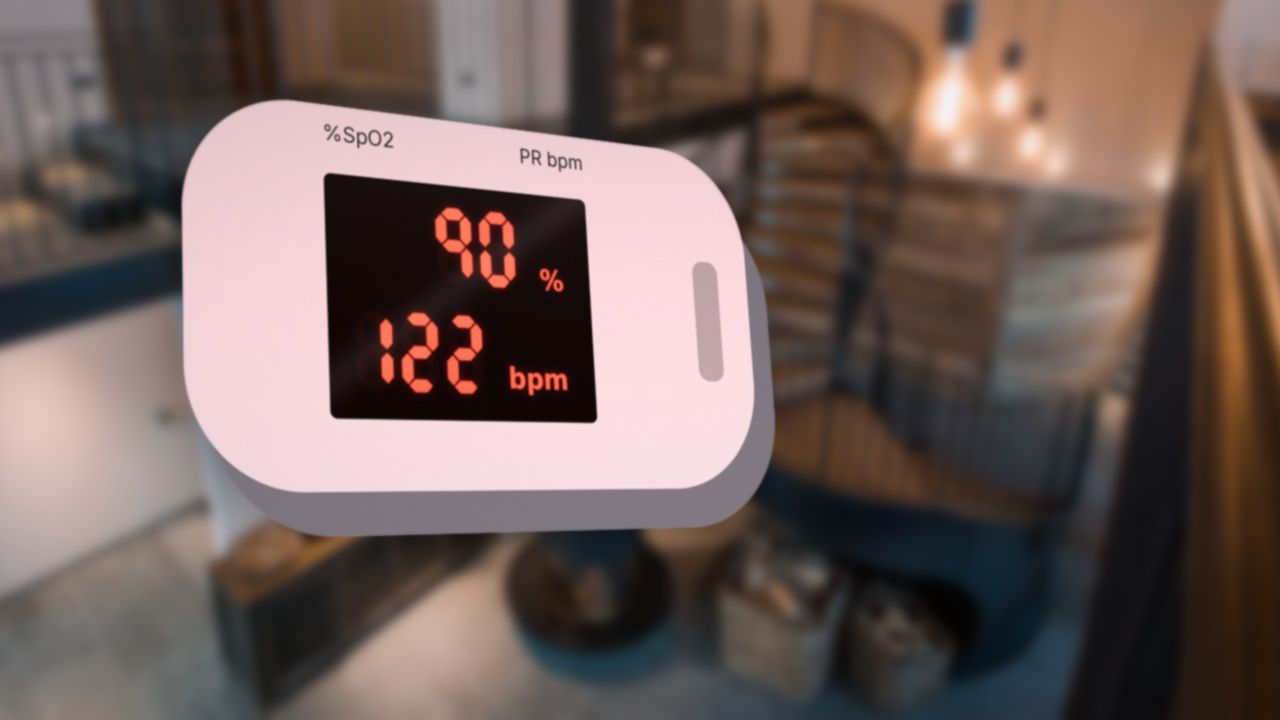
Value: {"value": 122, "unit": "bpm"}
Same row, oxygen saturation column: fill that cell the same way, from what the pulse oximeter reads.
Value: {"value": 90, "unit": "%"}
